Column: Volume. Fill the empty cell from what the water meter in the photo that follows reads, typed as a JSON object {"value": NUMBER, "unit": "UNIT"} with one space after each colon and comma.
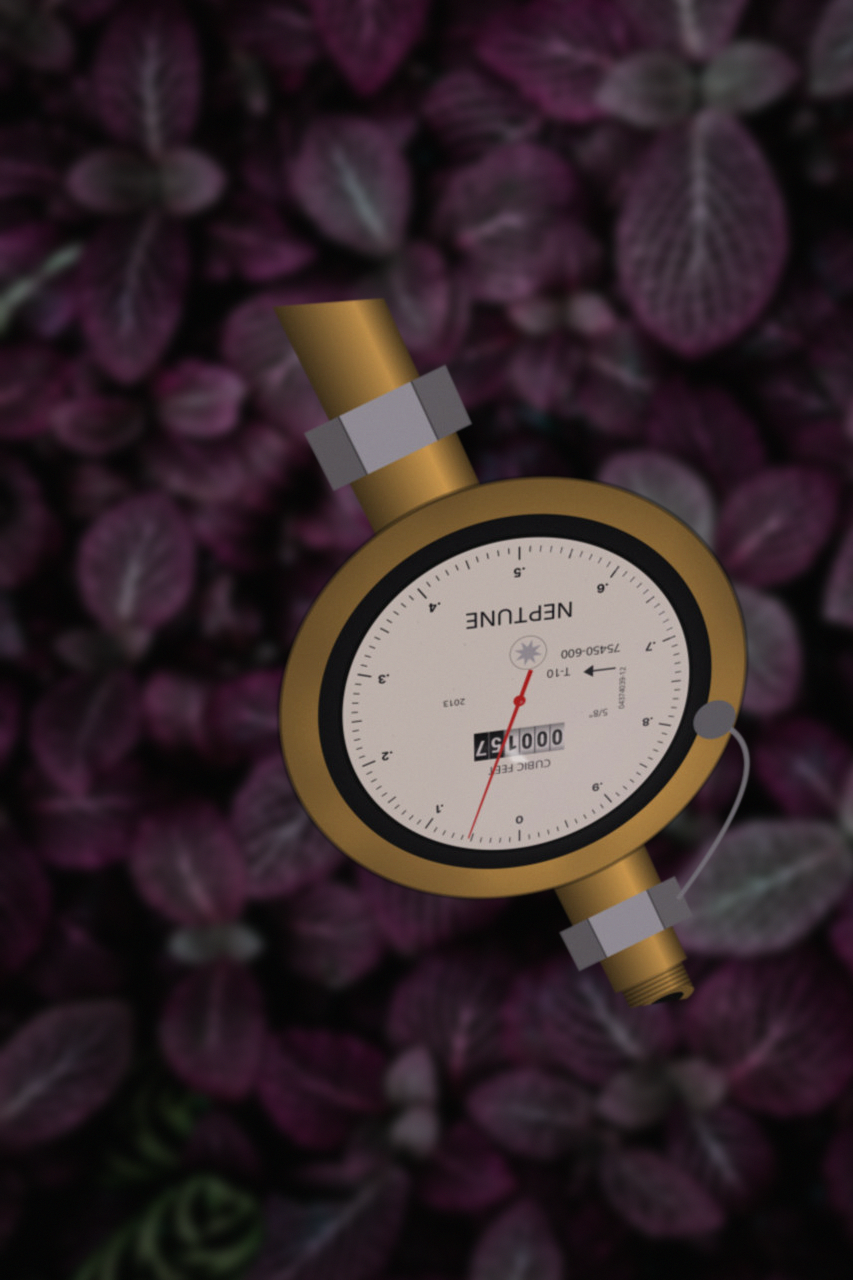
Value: {"value": 157.05, "unit": "ft³"}
